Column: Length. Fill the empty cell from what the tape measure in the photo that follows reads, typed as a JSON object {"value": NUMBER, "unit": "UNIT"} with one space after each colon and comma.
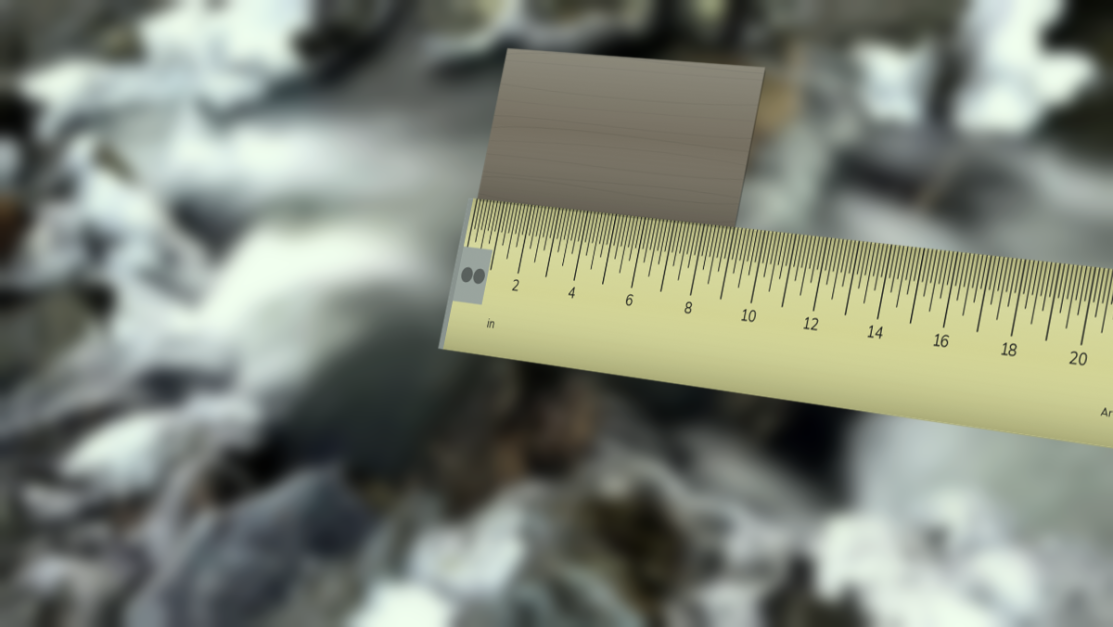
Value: {"value": 9, "unit": "in"}
